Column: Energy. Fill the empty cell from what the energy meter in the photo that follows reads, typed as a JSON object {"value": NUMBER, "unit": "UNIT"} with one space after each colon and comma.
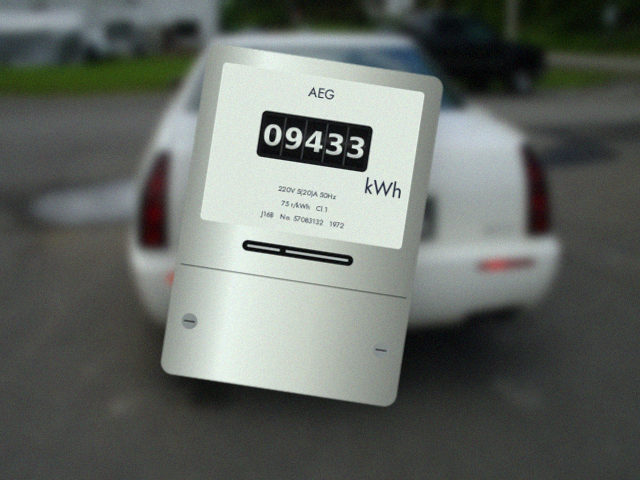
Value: {"value": 9433, "unit": "kWh"}
